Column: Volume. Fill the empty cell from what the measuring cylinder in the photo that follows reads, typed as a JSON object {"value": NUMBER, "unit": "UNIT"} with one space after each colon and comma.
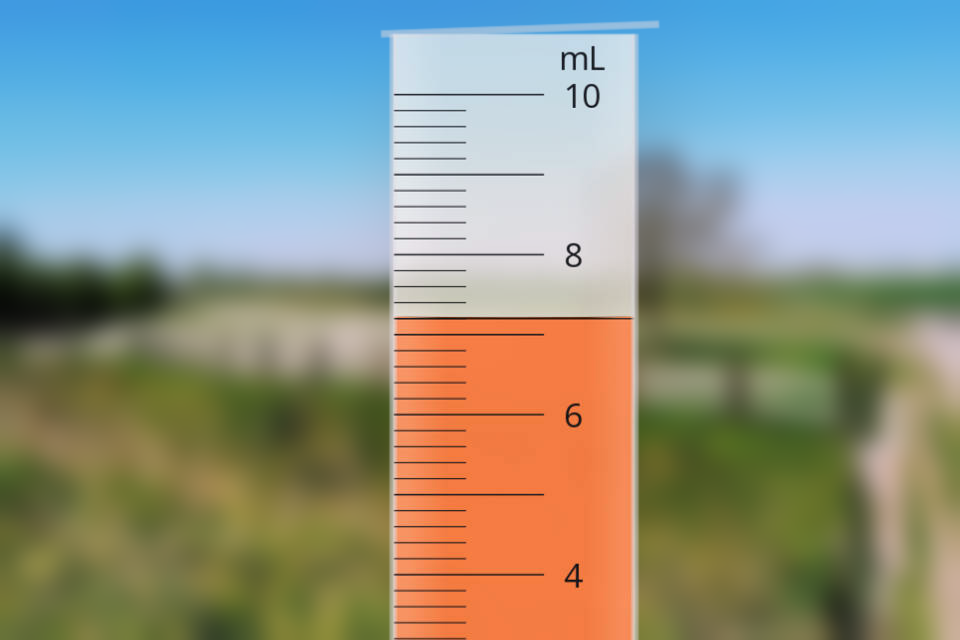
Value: {"value": 7.2, "unit": "mL"}
